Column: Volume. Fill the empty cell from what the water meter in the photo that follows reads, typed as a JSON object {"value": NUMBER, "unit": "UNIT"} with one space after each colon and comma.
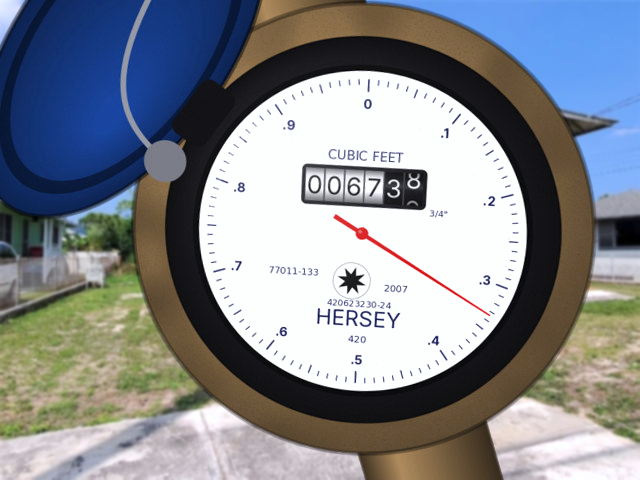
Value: {"value": 6738.33, "unit": "ft³"}
